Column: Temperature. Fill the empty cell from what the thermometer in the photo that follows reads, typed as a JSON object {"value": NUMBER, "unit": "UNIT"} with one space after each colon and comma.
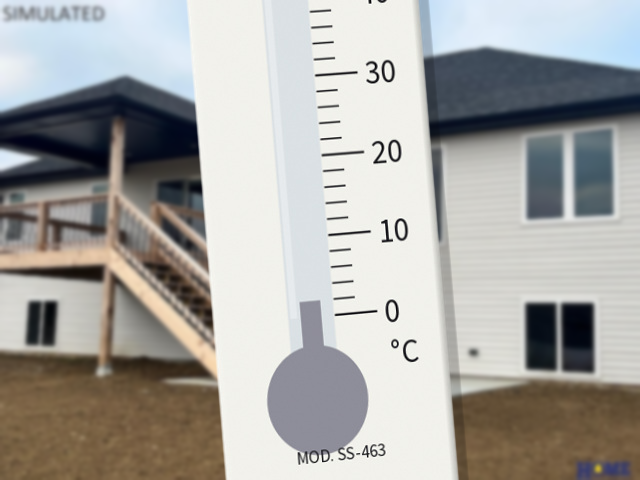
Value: {"value": 2, "unit": "°C"}
